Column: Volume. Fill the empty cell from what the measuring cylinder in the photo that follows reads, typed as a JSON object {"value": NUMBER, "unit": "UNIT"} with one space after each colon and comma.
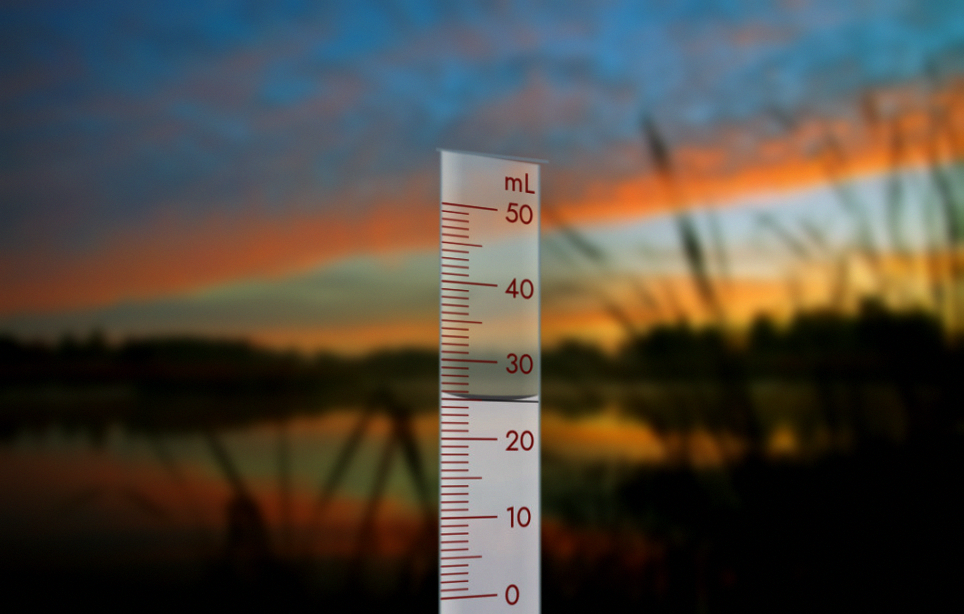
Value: {"value": 25, "unit": "mL"}
